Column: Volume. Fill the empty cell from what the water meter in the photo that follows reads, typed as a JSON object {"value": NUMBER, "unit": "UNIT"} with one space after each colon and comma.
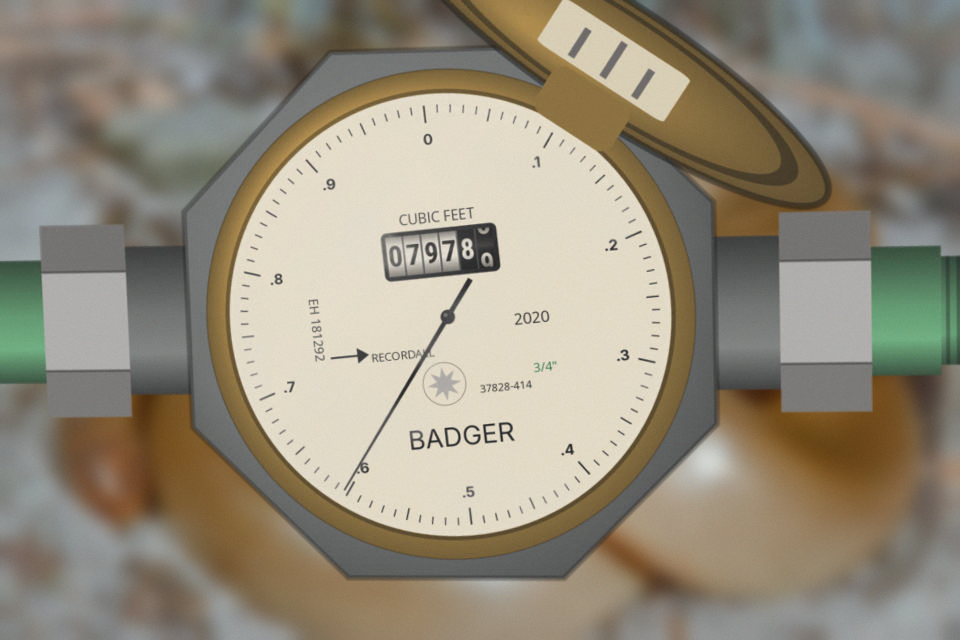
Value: {"value": 79788.60, "unit": "ft³"}
